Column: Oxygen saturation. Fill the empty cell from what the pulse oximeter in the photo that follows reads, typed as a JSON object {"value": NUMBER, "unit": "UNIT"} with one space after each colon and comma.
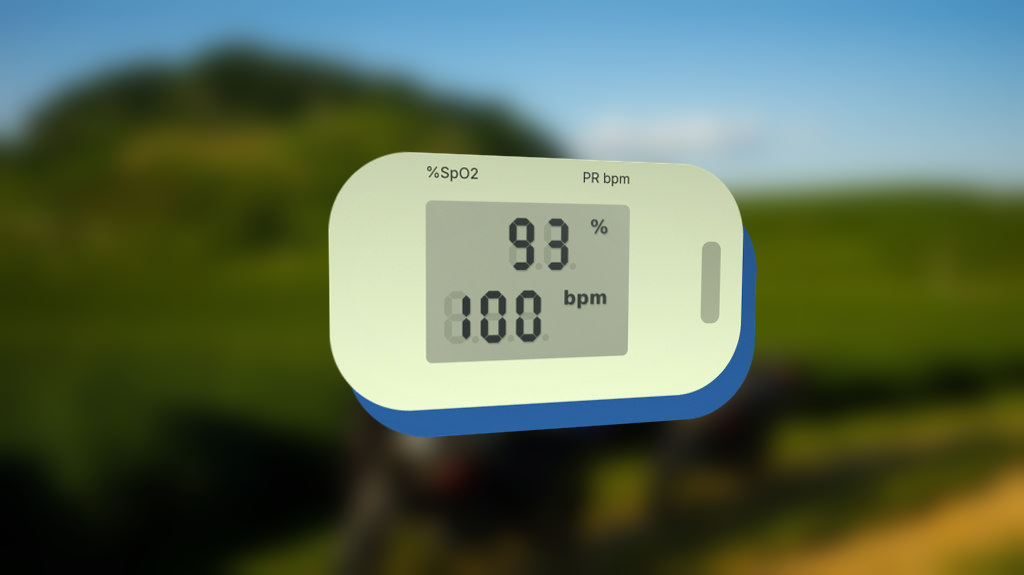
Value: {"value": 93, "unit": "%"}
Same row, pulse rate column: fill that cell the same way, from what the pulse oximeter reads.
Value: {"value": 100, "unit": "bpm"}
